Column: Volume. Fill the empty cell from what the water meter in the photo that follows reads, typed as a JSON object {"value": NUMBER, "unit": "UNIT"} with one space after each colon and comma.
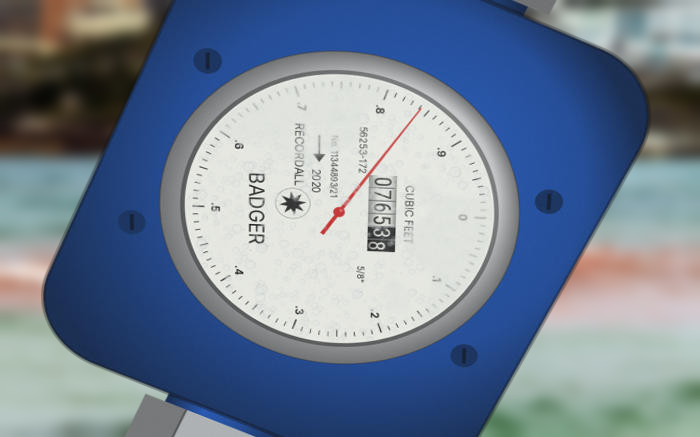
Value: {"value": 76537.84, "unit": "ft³"}
